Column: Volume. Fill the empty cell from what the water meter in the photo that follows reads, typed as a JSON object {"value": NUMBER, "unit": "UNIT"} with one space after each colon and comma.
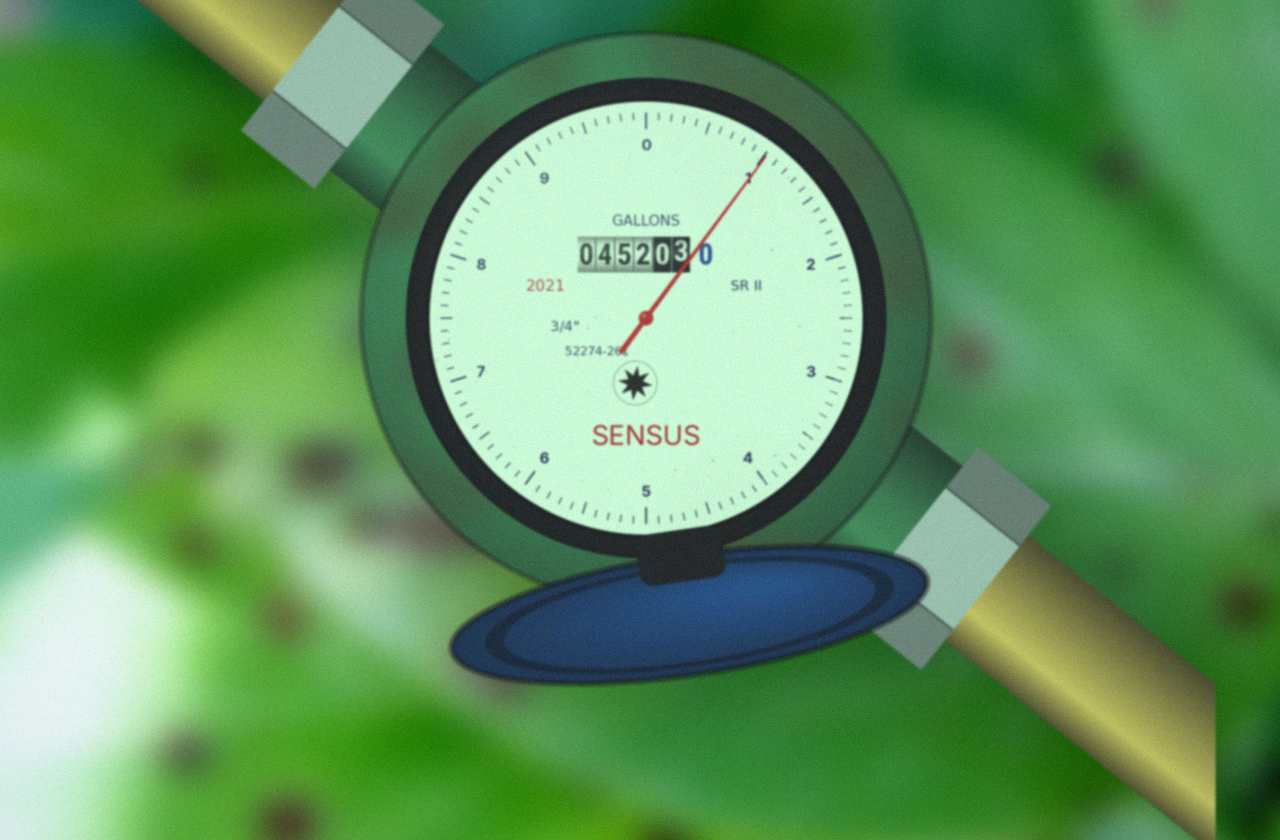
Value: {"value": 452031.0, "unit": "gal"}
